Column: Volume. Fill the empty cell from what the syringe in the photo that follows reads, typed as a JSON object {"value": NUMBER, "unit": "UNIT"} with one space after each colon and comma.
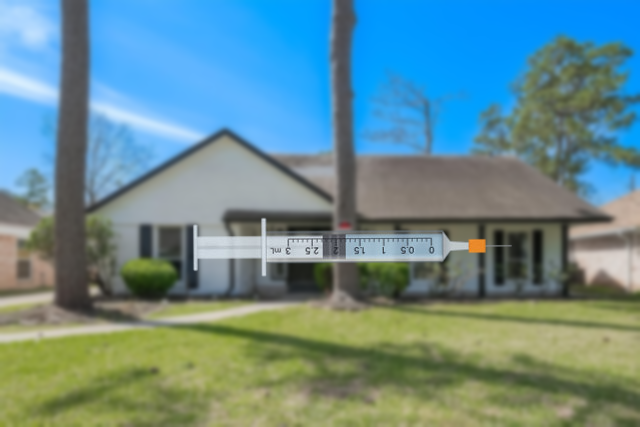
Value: {"value": 1.8, "unit": "mL"}
